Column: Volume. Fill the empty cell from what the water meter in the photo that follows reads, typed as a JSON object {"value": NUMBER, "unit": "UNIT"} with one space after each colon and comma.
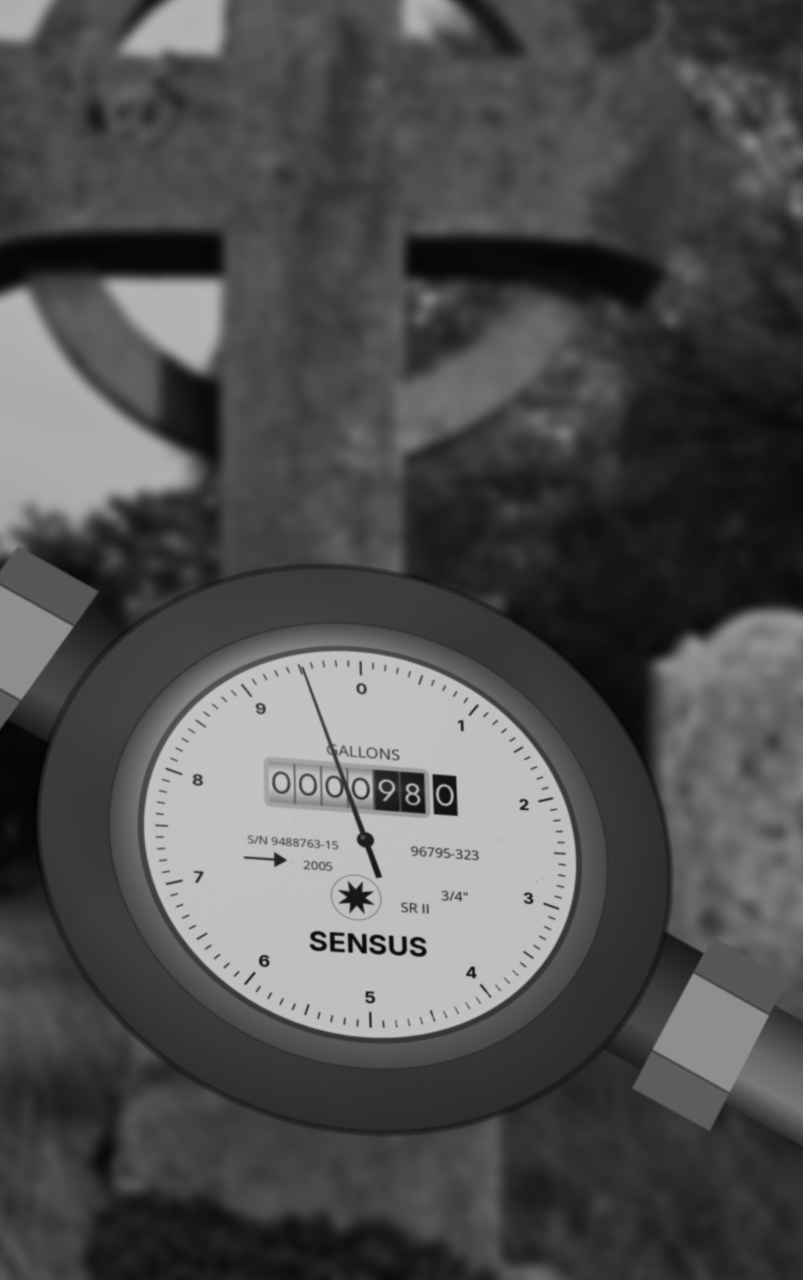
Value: {"value": 979.5, "unit": "gal"}
